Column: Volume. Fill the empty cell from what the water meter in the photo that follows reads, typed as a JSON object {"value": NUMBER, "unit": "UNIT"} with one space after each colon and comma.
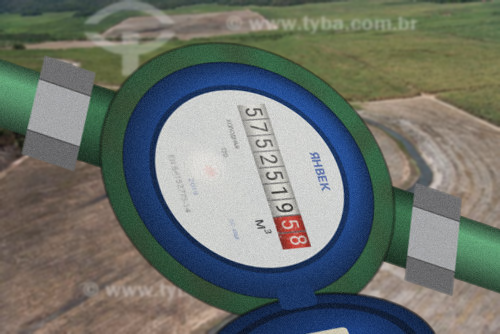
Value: {"value": 5752519.58, "unit": "m³"}
